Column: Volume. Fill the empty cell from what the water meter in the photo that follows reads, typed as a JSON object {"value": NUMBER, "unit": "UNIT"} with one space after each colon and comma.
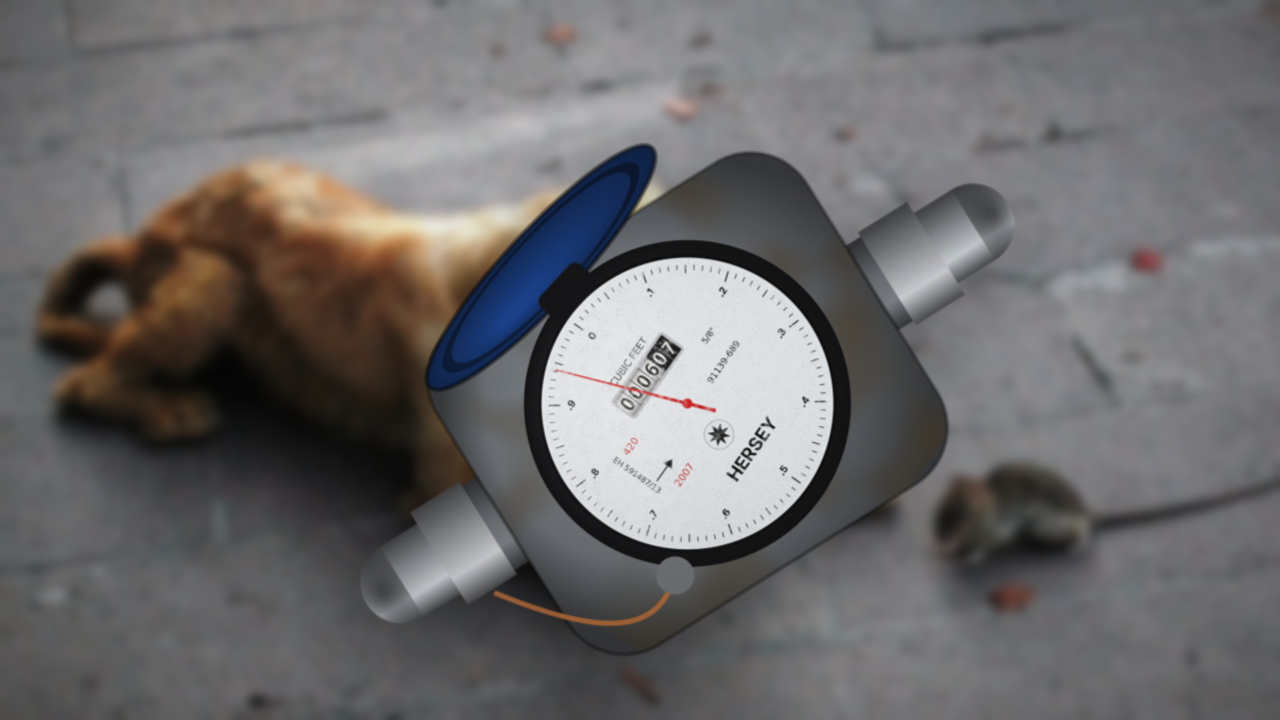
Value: {"value": 606.94, "unit": "ft³"}
